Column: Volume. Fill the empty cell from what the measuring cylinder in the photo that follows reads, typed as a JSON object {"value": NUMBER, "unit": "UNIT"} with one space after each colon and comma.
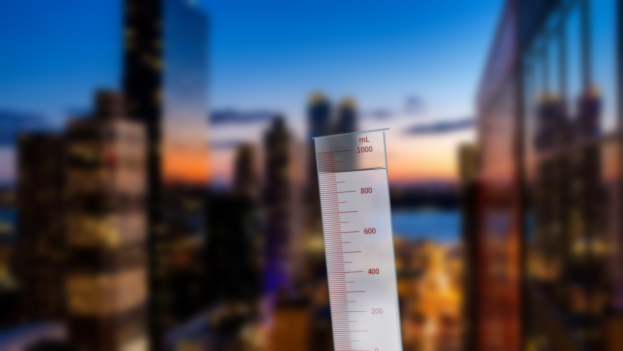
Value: {"value": 900, "unit": "mL"}
